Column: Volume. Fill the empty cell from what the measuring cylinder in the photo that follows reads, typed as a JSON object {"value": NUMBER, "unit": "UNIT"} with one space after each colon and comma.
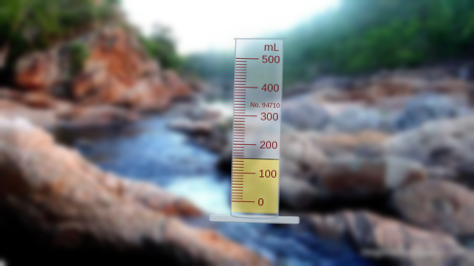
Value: {"value": 150, "unit": "mL"}
